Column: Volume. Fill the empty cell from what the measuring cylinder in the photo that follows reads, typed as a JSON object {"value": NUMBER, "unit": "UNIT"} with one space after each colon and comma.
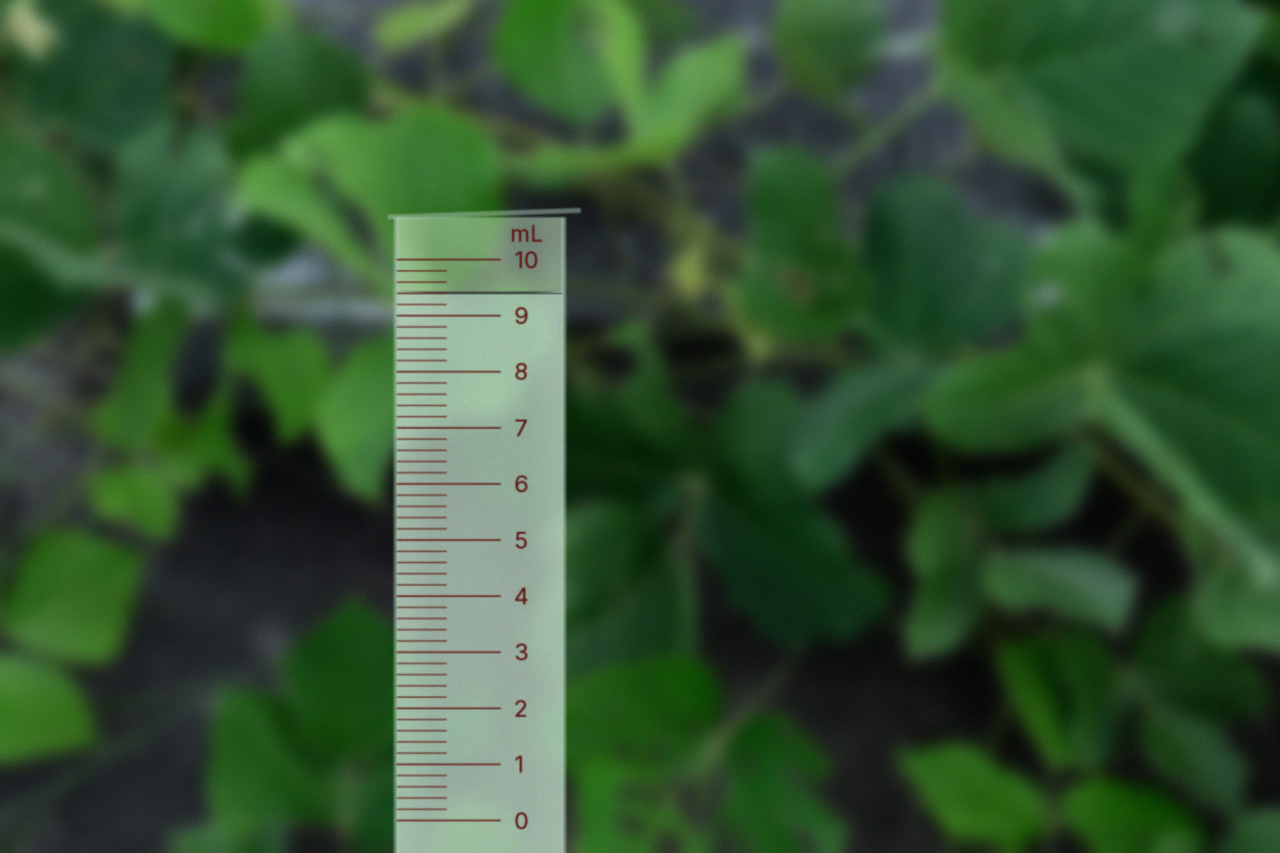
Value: {"value": 9.4, "unit": "mL"}
